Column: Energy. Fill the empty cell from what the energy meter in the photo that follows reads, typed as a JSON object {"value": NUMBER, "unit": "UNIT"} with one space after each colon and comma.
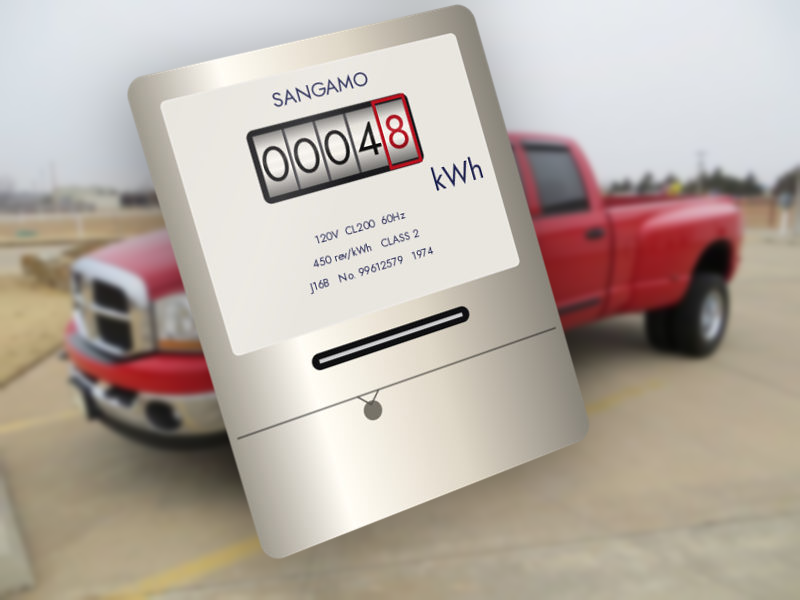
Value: {"value": 4.8, "unit": "kWh"}
